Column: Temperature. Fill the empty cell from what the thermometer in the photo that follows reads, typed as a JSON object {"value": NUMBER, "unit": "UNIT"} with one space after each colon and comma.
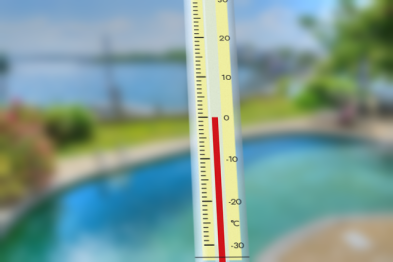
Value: {"value": 0, "unit": "°C"}
